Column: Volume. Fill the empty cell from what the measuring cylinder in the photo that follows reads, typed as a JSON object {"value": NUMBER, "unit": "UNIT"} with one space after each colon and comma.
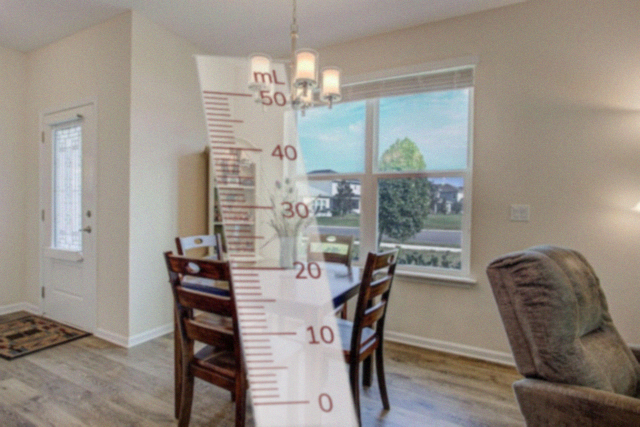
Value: {"value": 20, "unit": "mL"}
